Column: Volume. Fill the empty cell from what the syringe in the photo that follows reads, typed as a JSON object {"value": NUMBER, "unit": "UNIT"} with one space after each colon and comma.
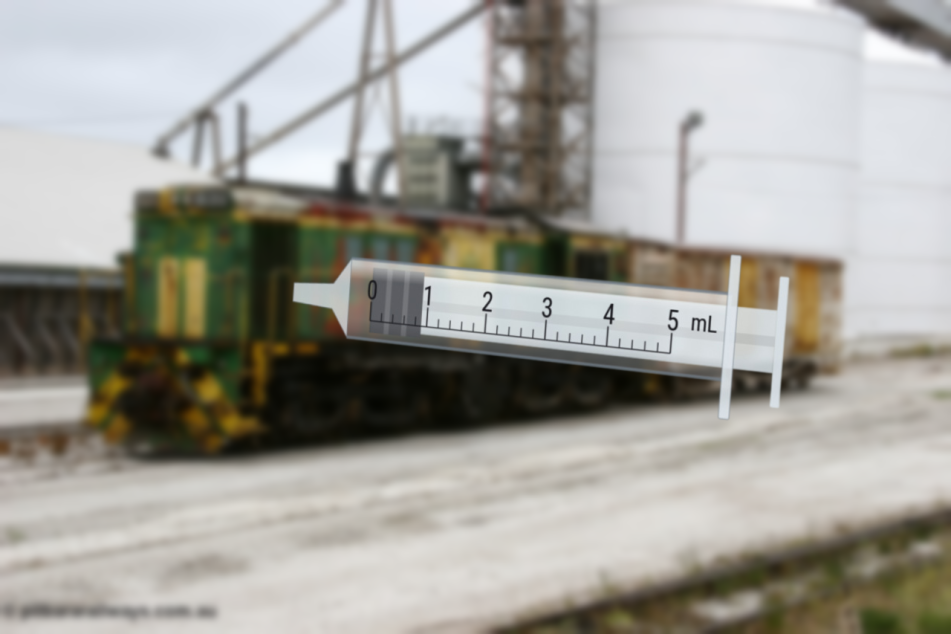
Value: {"value": 0, "unit": "mL"}
